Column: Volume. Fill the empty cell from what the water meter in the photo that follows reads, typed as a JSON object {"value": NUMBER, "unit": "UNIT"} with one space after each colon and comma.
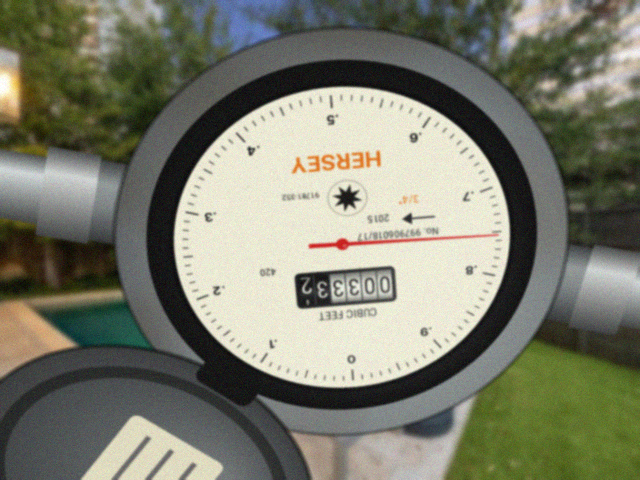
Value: {"value": 3331.75, "unit": "ft³"}
